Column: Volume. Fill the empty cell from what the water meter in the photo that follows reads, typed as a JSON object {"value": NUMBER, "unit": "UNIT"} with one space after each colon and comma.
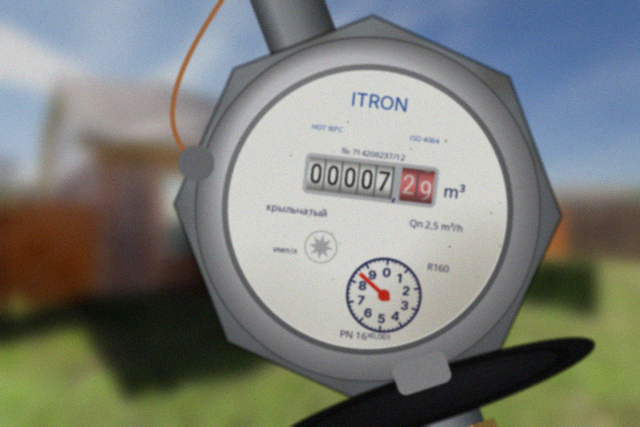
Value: {"value": 7.288, "unit": "m³"}
